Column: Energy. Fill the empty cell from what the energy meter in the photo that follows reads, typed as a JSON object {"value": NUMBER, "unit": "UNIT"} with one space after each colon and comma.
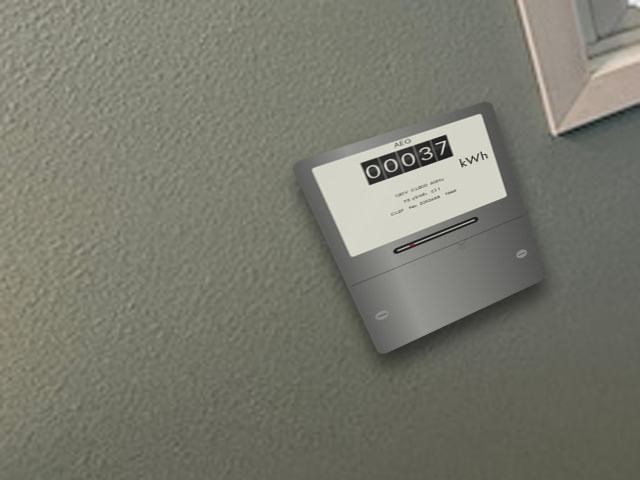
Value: {"value": 37, "unit": "kWh"}
